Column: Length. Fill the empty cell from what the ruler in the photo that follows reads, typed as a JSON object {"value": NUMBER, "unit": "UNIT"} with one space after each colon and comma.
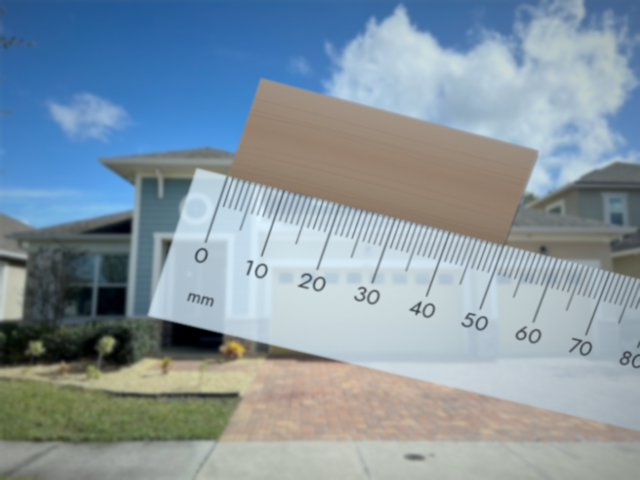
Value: {"value": 50, "unit": "mm"}
